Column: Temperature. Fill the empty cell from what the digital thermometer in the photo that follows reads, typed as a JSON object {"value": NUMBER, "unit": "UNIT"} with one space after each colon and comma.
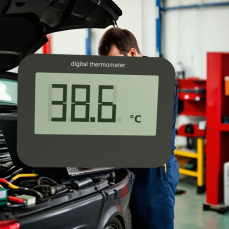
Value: {"value": 38.6, "unit": "°C"}
